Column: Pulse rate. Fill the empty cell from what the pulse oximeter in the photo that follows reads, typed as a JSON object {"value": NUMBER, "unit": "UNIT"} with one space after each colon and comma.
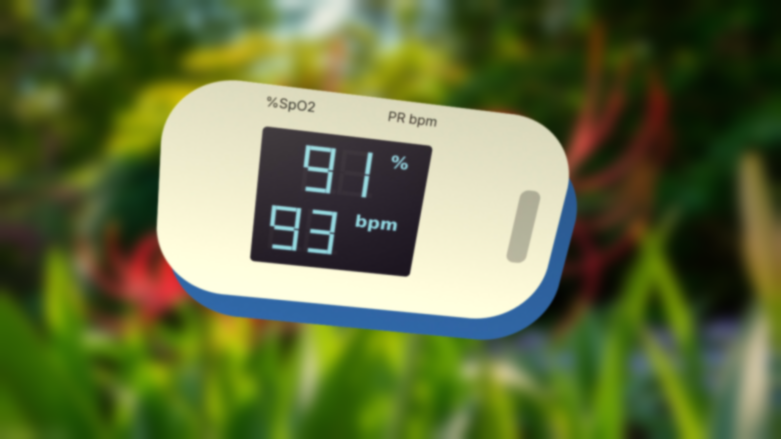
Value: {"value": 93, "unit": "bpm"}
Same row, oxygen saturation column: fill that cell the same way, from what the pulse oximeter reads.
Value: {"value": 91, "unit": "%"}
